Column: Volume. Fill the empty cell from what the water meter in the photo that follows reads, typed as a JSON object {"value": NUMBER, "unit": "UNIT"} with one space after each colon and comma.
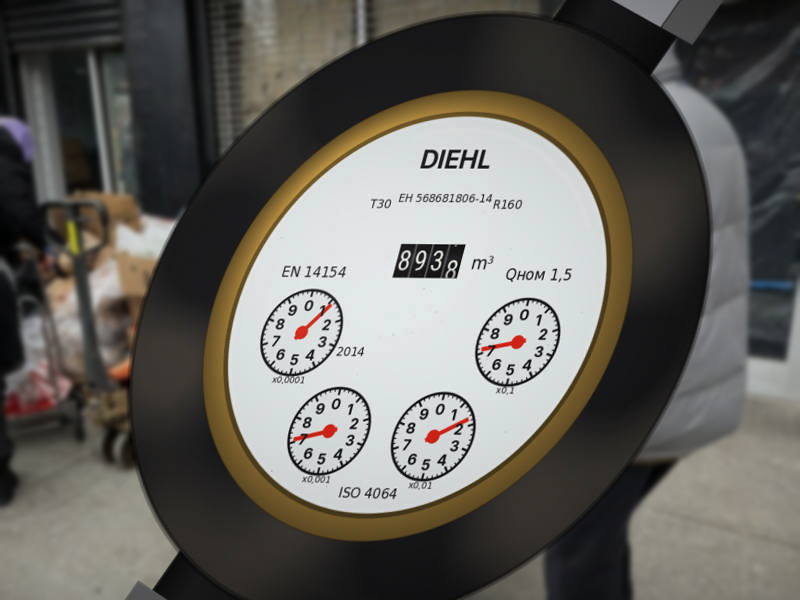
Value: {"value": 8937.7171, "unit": "m³"}
